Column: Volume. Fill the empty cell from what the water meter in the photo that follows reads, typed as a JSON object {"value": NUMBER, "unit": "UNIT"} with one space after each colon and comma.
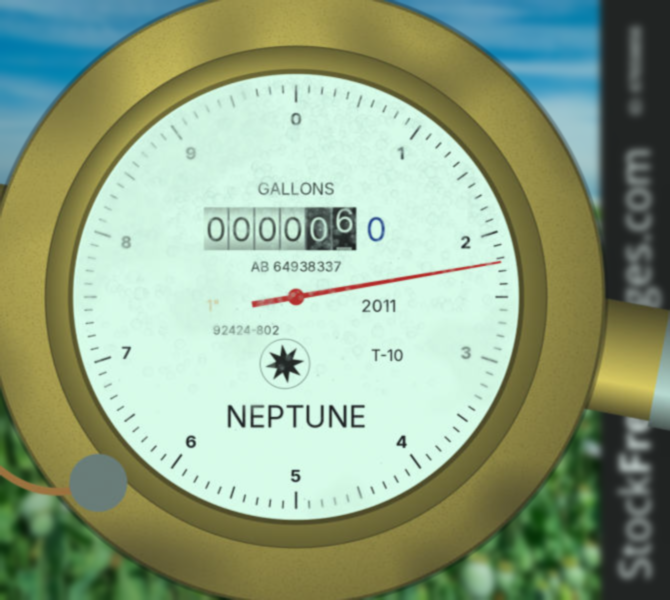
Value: {"value": 62.2, "unit": "gal"}
